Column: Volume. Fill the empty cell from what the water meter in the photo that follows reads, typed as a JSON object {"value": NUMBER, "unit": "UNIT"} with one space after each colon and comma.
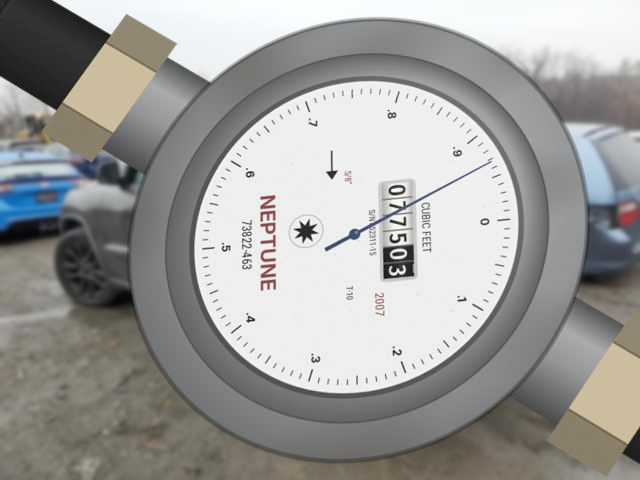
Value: {"value": 77502.93, "unit": "ft³"}
